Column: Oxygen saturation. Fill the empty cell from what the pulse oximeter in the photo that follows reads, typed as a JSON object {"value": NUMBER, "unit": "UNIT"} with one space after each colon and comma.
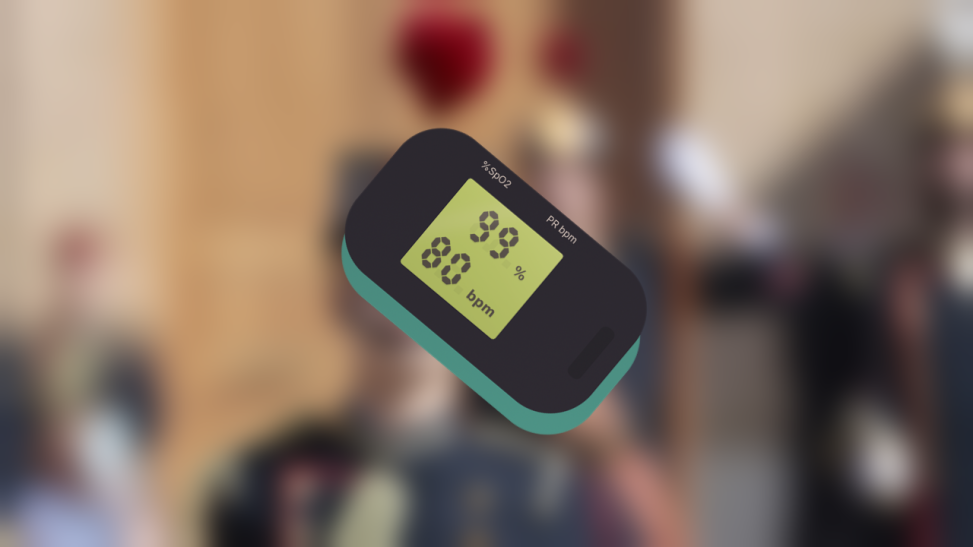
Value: {"value": 99, "unit": "%"}
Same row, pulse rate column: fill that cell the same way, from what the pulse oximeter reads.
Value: {"value": 80, "unit": "bpm"}
